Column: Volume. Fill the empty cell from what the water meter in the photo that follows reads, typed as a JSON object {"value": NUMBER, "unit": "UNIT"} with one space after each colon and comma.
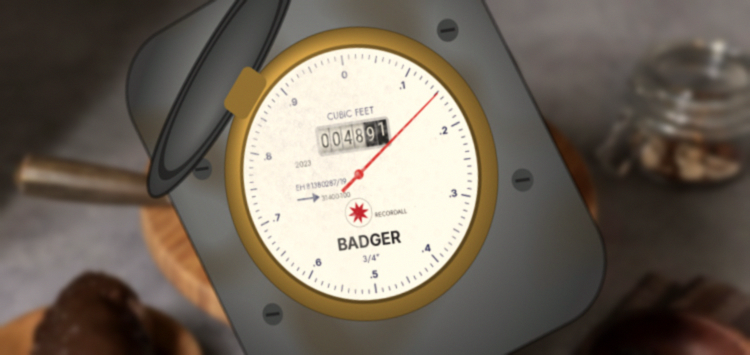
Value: {"value": 4891.15, "unit": "ft³"}
